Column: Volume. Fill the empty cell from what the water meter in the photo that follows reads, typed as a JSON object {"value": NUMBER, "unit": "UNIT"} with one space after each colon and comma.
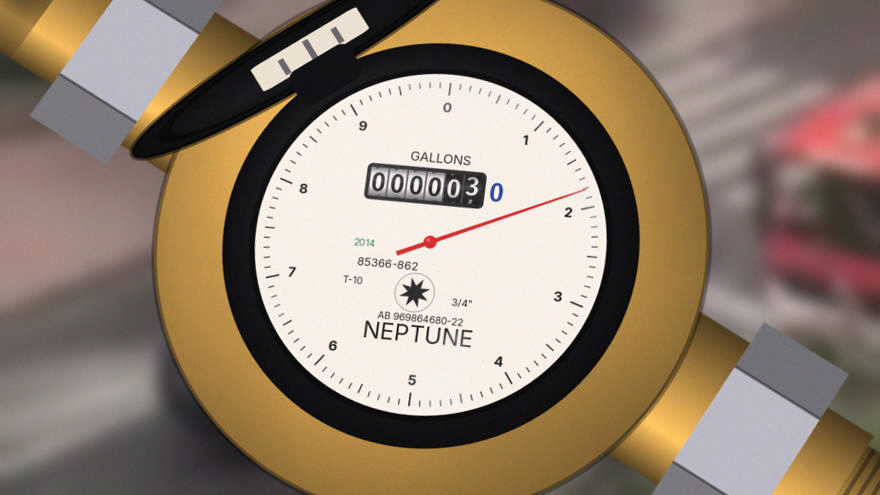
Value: {"value": 31.8, "unit": "gal"}
